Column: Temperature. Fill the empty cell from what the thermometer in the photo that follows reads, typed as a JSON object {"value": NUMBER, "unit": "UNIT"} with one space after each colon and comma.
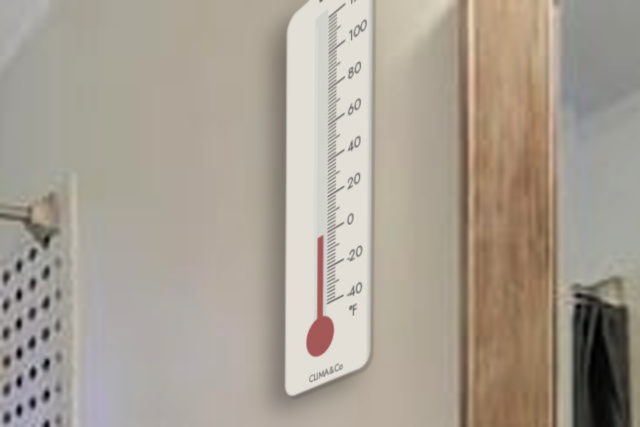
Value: {"value": 0, "unit": "°F"}
